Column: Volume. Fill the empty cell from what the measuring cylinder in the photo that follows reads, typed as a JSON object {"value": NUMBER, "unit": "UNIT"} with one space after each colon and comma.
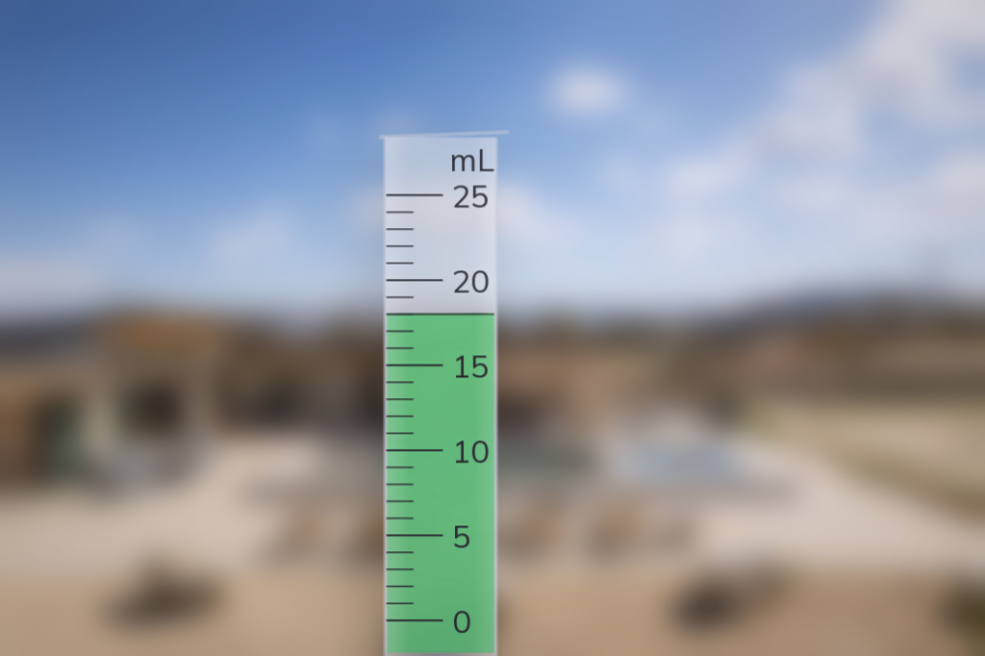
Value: {"value": 18, "unit": "mL"}
